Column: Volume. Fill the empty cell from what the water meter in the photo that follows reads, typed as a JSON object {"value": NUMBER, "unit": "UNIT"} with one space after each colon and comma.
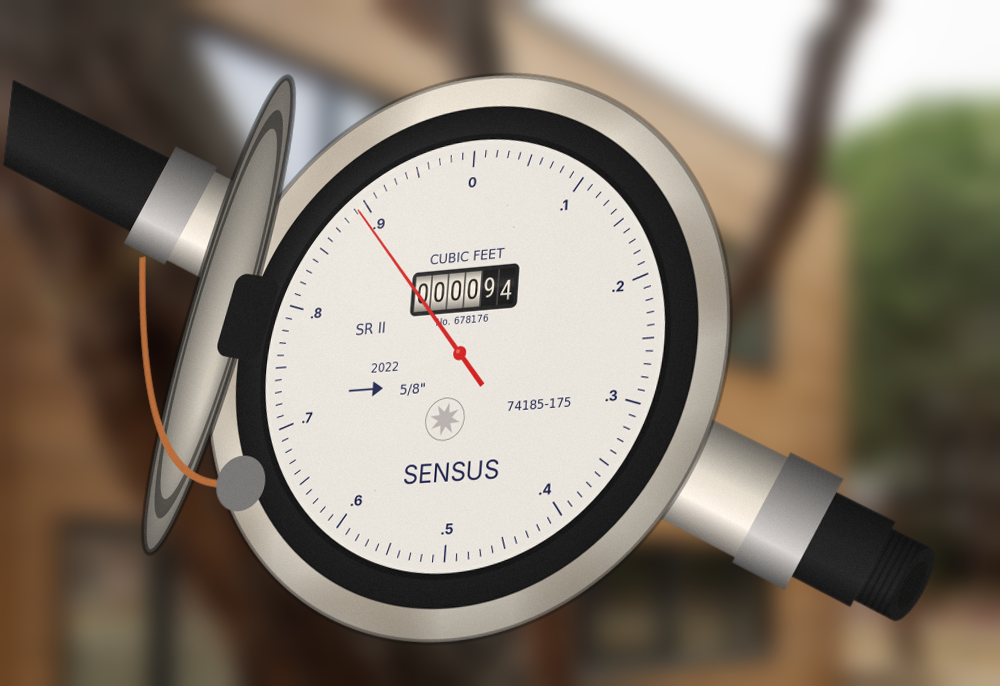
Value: {"value": 93.89, "unit": "ft³"}
